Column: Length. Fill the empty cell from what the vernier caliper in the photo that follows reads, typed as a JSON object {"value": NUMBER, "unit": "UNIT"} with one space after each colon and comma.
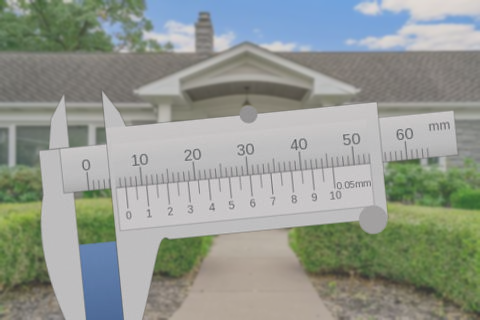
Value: {"value": 7.0, "unit": "mm"}
